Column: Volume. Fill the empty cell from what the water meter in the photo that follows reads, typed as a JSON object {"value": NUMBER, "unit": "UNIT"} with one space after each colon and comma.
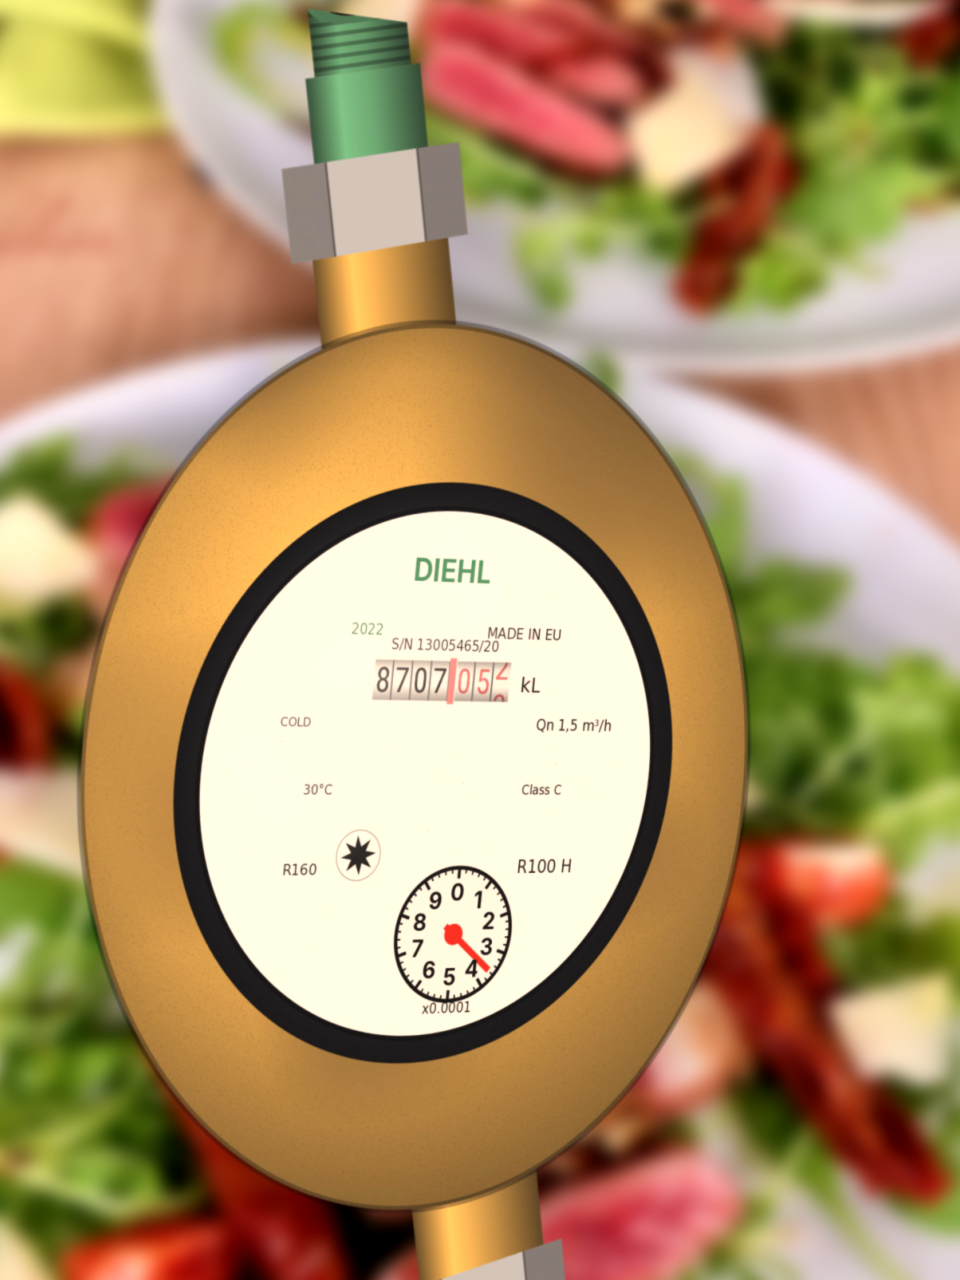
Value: {"value": 8707.0523, "unit": "kL"}
